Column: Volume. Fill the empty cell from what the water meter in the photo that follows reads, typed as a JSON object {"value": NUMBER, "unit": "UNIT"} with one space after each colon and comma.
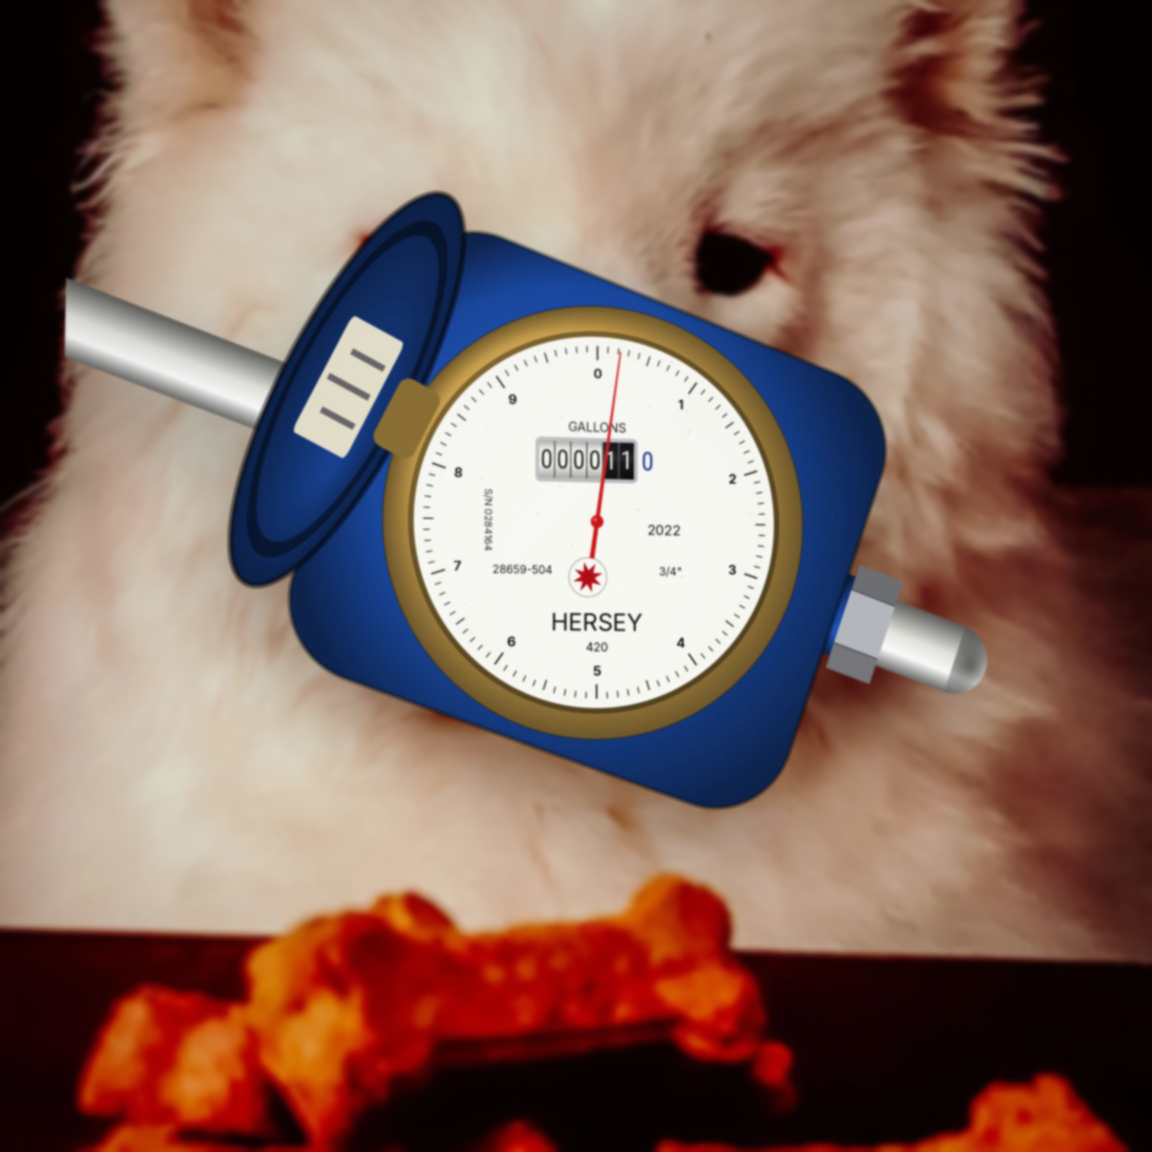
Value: {"value": 110.2, "unit": "gal"}
